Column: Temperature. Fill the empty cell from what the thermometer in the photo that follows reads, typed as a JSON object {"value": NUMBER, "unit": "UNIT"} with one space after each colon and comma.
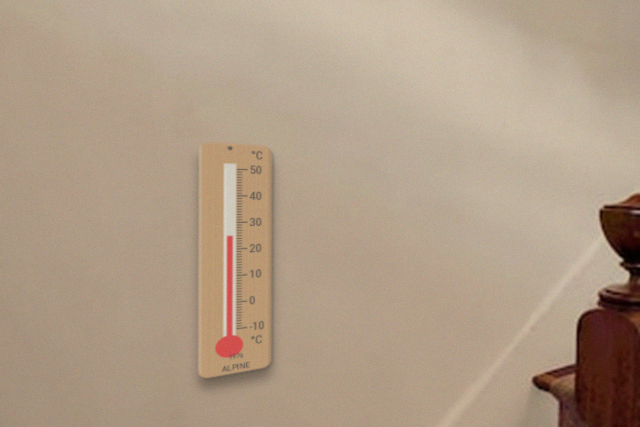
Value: {"value": 25, "unit": "°C"}
